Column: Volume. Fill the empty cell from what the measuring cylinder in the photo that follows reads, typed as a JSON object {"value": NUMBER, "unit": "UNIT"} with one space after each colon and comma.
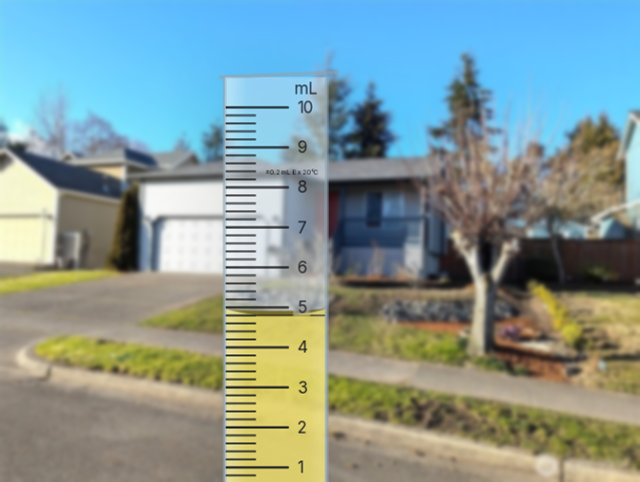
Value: {"value": 4.8, "unit": "mL"}
